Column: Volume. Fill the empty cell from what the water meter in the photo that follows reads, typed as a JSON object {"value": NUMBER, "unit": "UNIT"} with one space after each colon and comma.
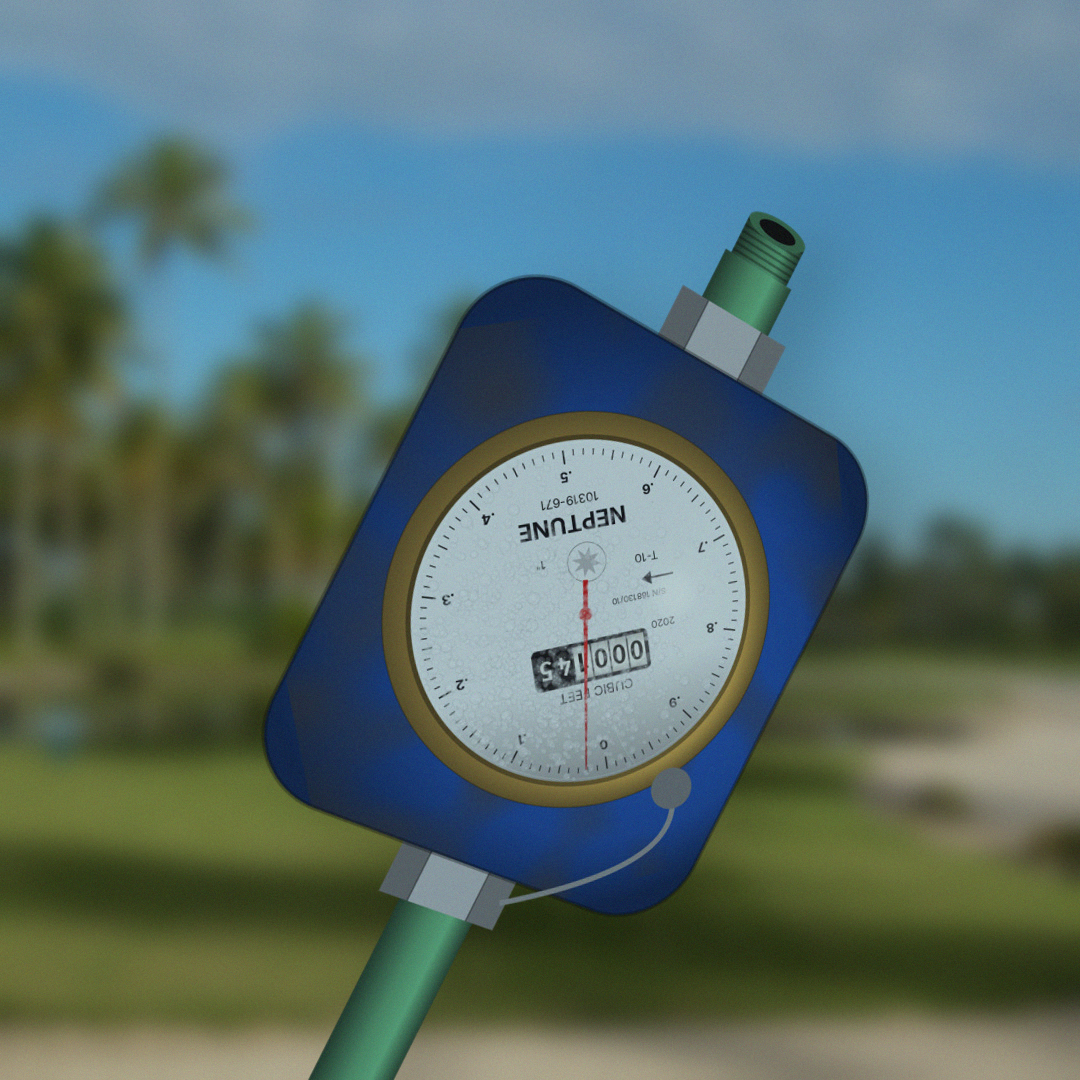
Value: {"value": 145.02, "unit": "ft³"}
